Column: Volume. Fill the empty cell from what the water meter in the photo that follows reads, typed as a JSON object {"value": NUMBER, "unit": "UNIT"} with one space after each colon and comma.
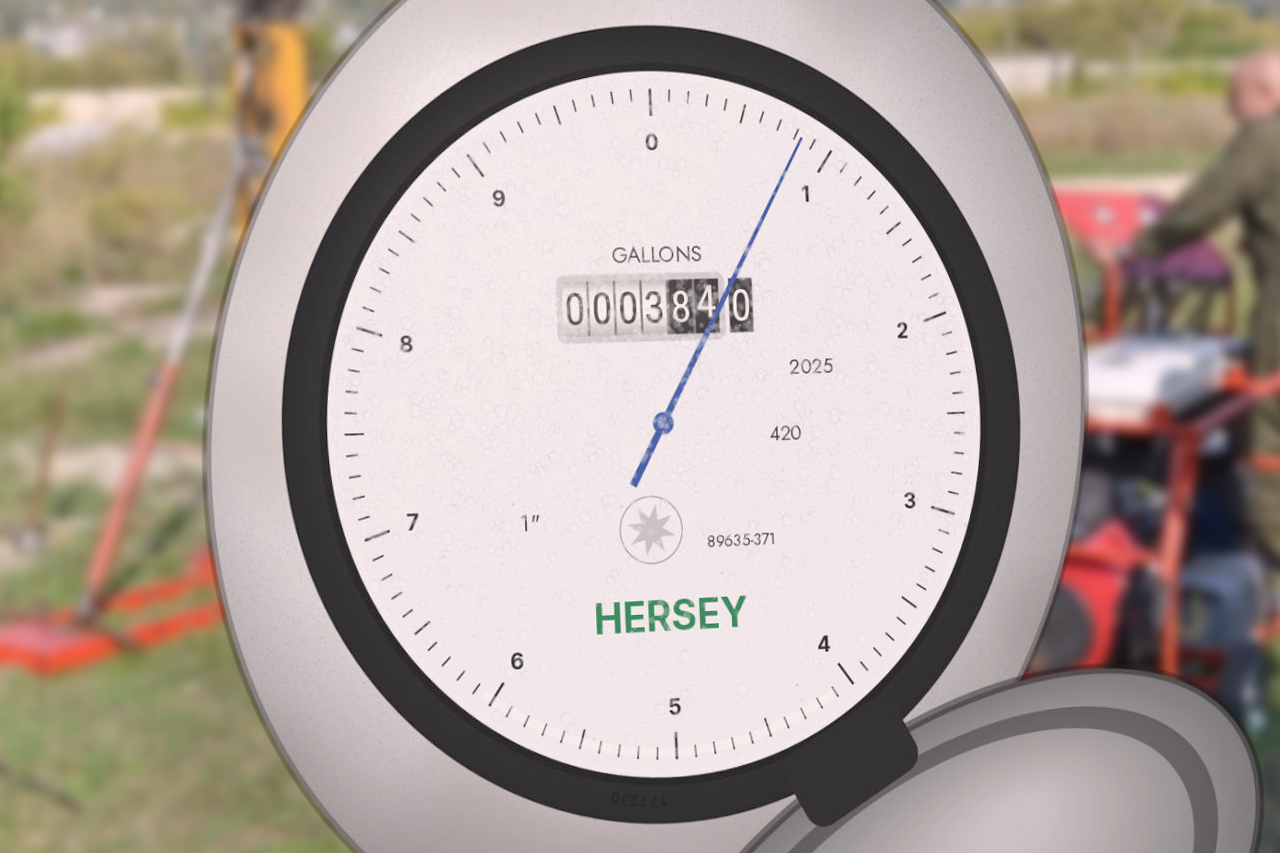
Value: {"value": 3840.8, "unit": "gal"}
